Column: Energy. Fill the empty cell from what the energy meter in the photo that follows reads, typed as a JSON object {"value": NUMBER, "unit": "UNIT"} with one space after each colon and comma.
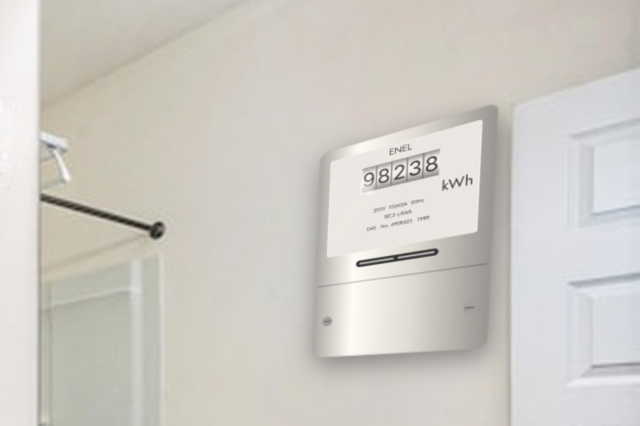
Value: {"value": 98238, "unit": "kWh"}
